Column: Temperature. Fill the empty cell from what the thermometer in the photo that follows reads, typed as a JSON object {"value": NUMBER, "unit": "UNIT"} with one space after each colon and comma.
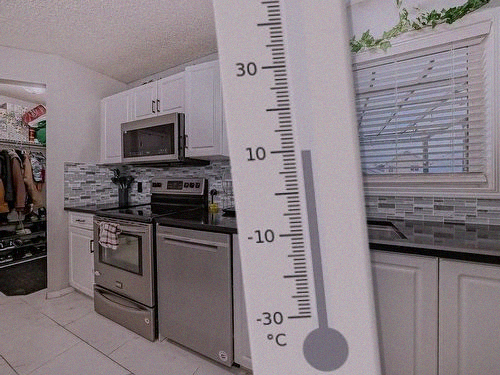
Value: {"value": 10, "unit": "°C"}
